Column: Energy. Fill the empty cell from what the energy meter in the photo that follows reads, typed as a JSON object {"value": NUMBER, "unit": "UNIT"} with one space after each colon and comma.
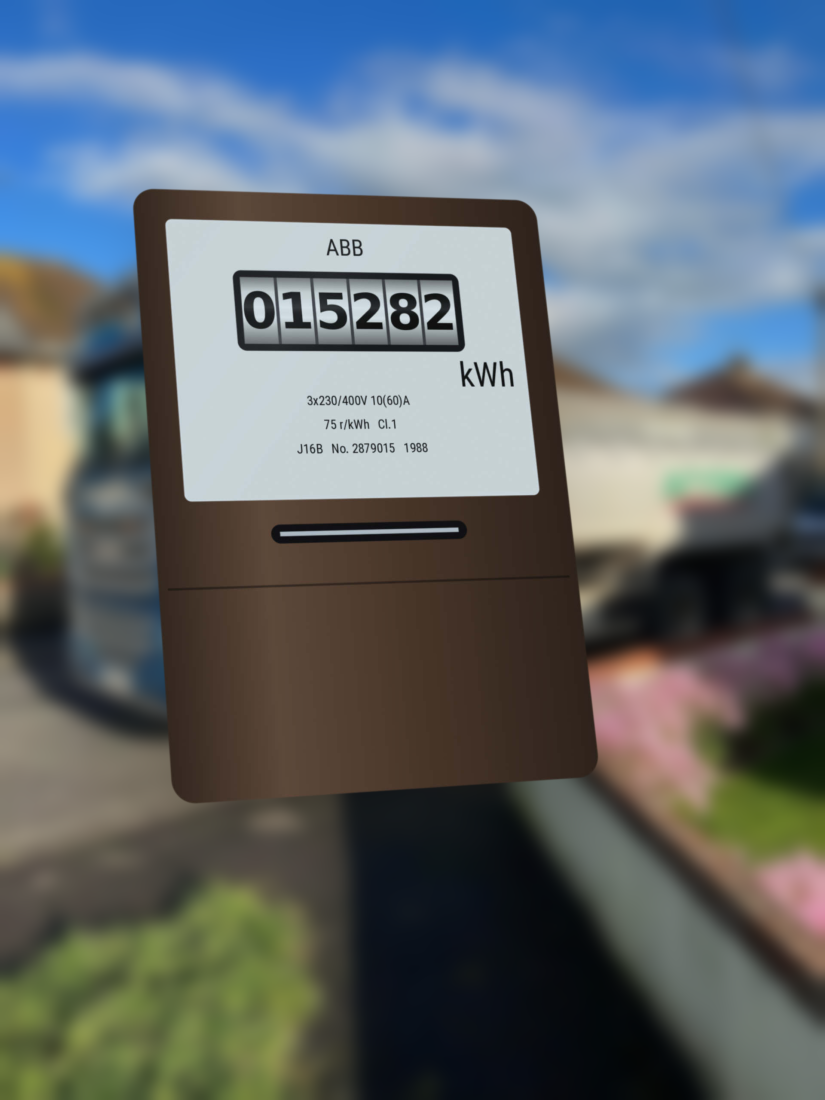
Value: {"value": 15282, "unit": "kWh"}
